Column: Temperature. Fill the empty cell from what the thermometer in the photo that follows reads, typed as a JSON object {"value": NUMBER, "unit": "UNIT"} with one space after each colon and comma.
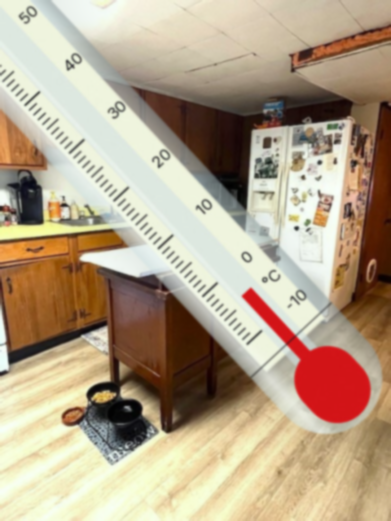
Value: {"value": -4, "unit": "°C"}
